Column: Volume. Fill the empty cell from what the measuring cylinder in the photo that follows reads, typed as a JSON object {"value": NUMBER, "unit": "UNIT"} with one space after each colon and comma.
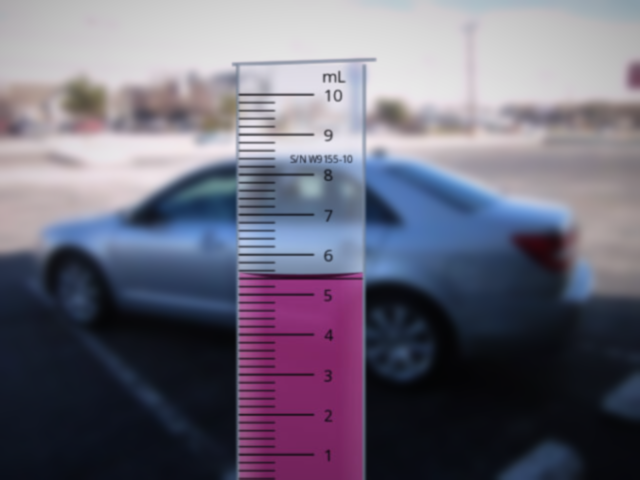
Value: {"value": 5.4, "unit": "mL"}
